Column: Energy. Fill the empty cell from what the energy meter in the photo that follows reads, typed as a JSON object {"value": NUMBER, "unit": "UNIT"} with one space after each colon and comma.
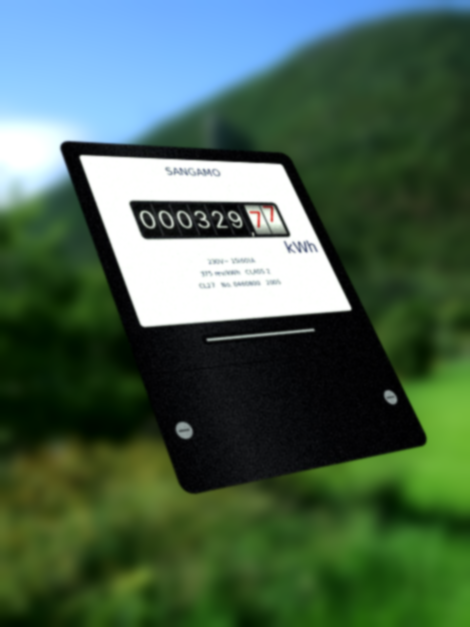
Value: {"value": 329.77, "unit": "kWh"}
